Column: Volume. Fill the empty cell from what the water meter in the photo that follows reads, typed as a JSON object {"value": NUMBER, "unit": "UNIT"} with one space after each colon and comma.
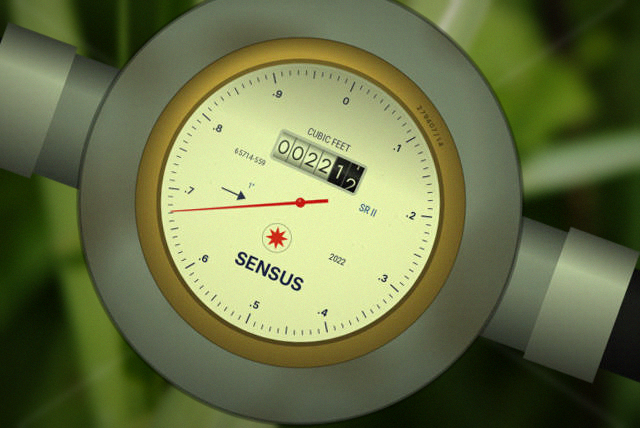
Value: {"value": 2211.67, "unit": "ft³"}
